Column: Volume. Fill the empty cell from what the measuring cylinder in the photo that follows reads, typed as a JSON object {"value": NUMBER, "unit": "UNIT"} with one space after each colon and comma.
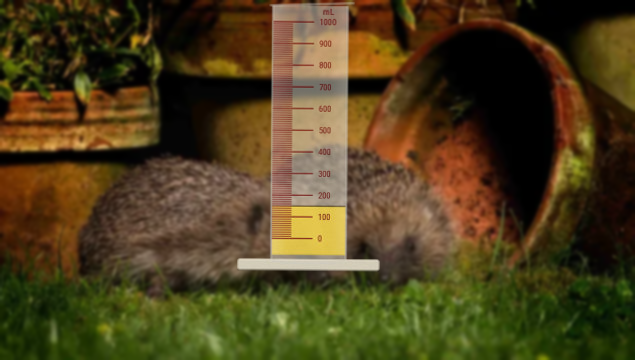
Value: {"value": 150, "unit": "mL"}
